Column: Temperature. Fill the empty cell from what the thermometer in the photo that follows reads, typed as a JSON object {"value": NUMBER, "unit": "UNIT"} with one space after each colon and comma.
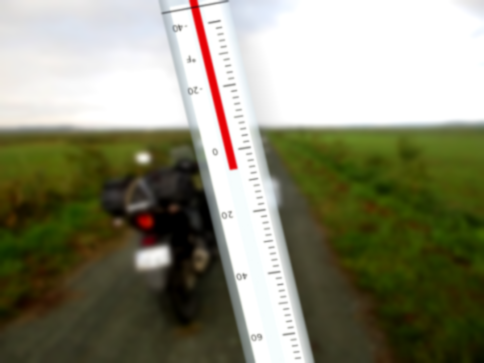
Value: {"value": 6, "unit": "°F"}
